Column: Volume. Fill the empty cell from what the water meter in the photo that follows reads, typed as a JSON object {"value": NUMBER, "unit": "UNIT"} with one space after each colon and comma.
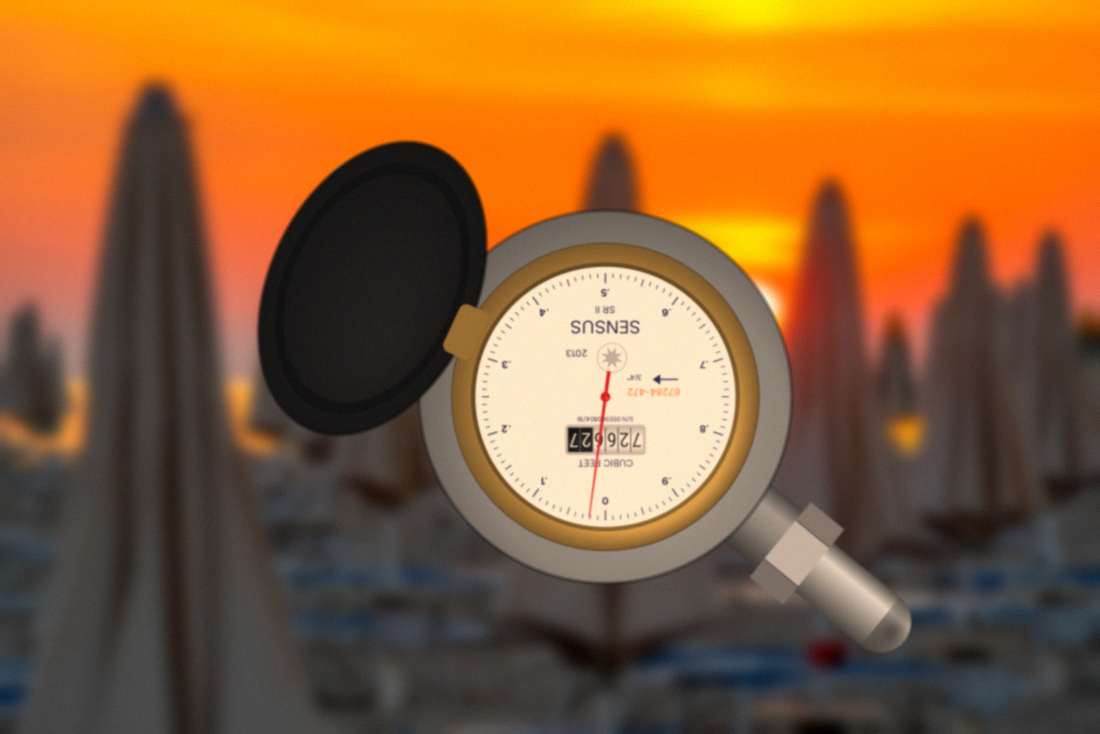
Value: {"value": 726627.02, "unit": "ft³"}
